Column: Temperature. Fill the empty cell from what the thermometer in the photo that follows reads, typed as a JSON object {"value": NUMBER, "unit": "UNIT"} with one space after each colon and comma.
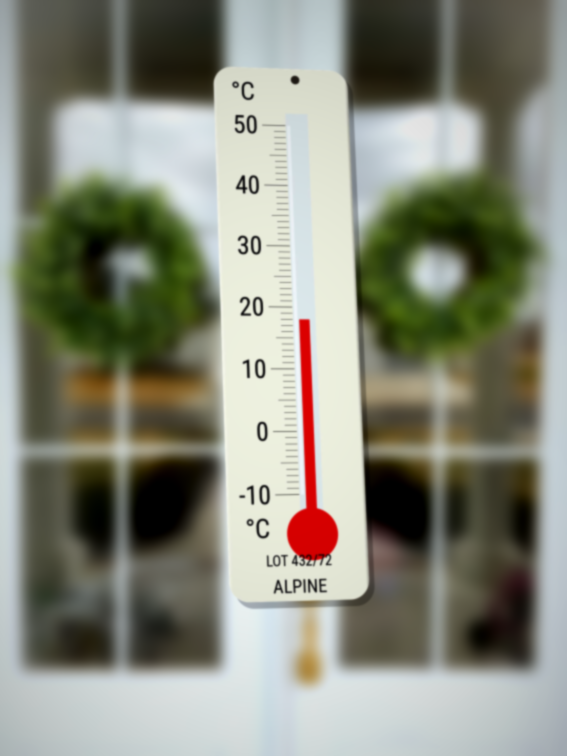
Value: {"value": 18, "unit": "°C"}
